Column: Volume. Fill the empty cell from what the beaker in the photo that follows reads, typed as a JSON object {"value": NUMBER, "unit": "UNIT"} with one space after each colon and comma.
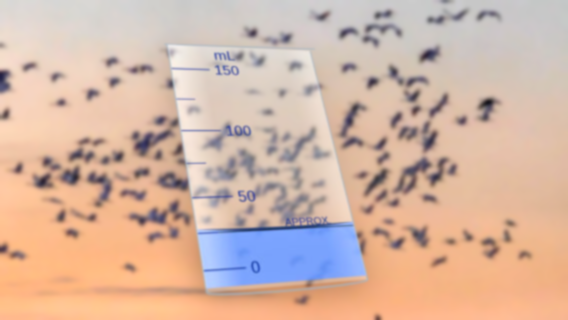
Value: {"value": 25, "unit": "mL"}
